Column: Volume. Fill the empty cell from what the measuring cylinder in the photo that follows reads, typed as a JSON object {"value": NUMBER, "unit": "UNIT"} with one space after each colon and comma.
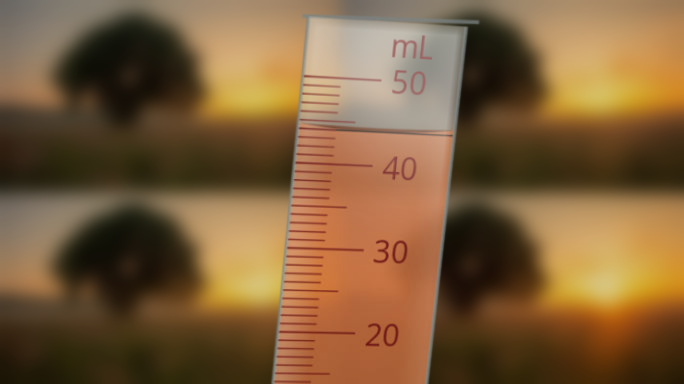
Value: {"value": 44, "unit": "mL"}
